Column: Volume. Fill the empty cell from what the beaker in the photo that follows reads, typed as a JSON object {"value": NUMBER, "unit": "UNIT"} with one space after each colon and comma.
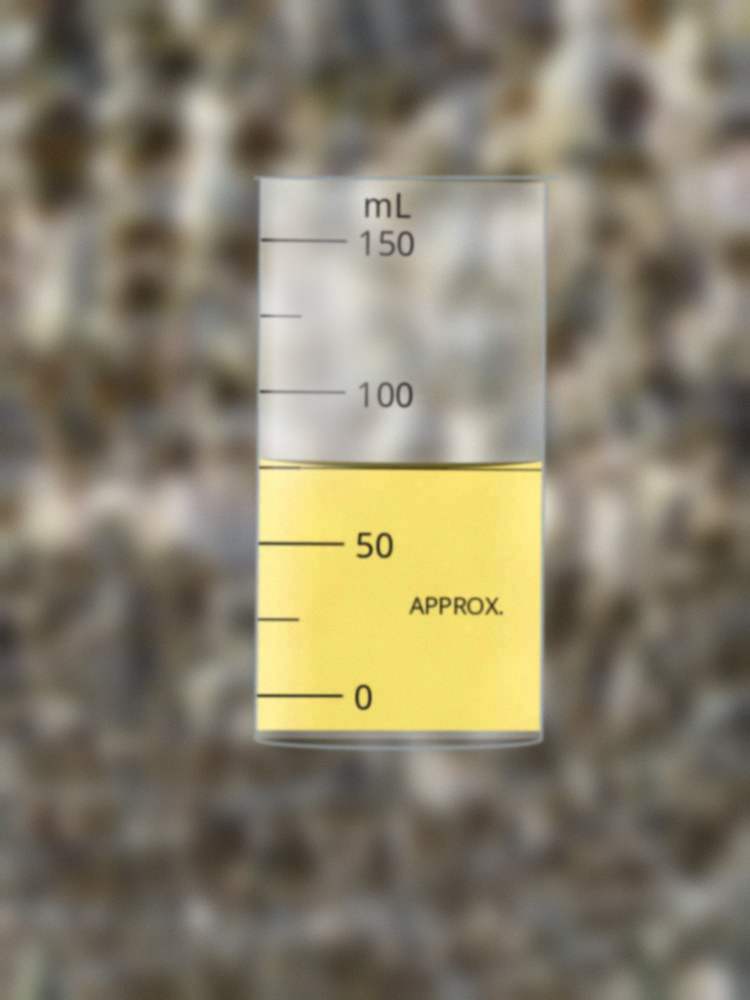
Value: {"value": 75, "unit": "mL"}
